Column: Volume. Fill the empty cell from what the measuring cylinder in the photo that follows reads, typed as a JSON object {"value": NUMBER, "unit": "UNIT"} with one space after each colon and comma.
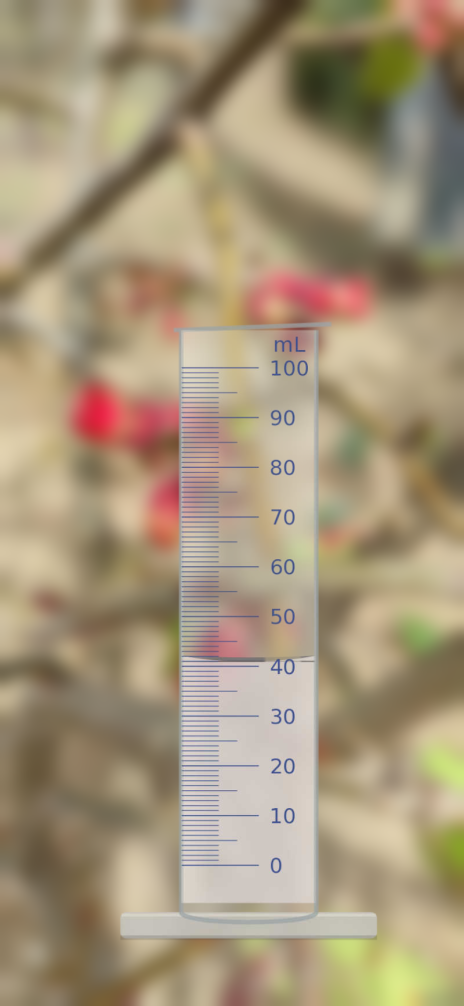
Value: {"value": 41, "unit": "mL"}
